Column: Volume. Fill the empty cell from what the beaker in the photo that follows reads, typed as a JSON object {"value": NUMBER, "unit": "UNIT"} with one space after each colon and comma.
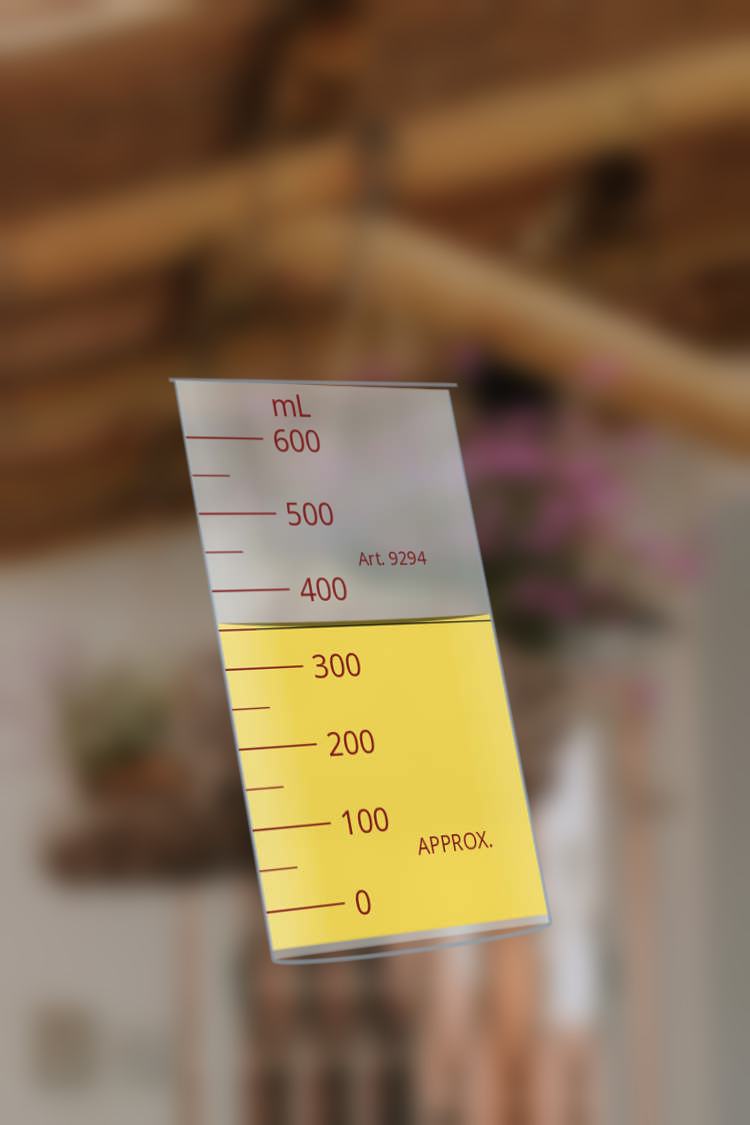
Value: {"value": 350, "unit": "mL"}
